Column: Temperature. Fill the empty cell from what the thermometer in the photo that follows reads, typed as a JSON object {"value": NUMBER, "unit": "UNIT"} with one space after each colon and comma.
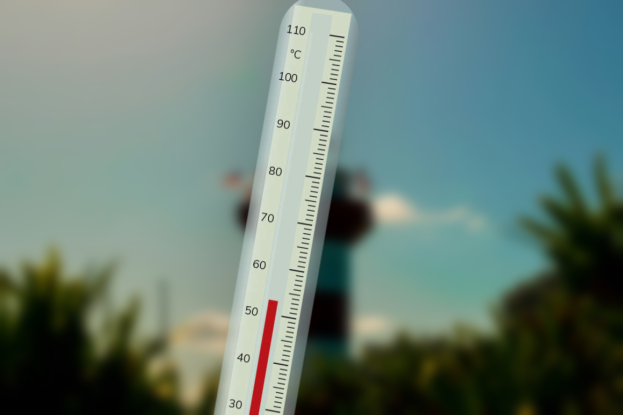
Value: {"value": 53, "unit": "°C"}
